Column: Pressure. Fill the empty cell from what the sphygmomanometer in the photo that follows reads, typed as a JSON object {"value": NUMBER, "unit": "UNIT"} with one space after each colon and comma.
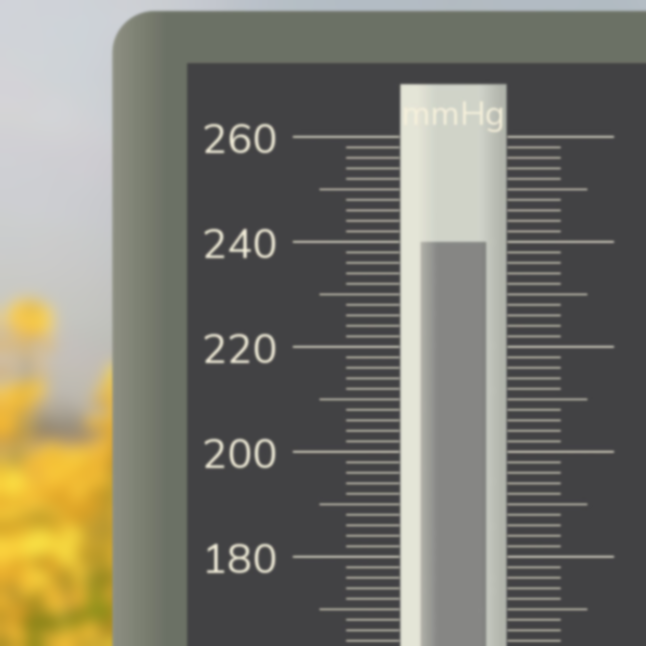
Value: {"value": 240, "unit": "mmHg"}
